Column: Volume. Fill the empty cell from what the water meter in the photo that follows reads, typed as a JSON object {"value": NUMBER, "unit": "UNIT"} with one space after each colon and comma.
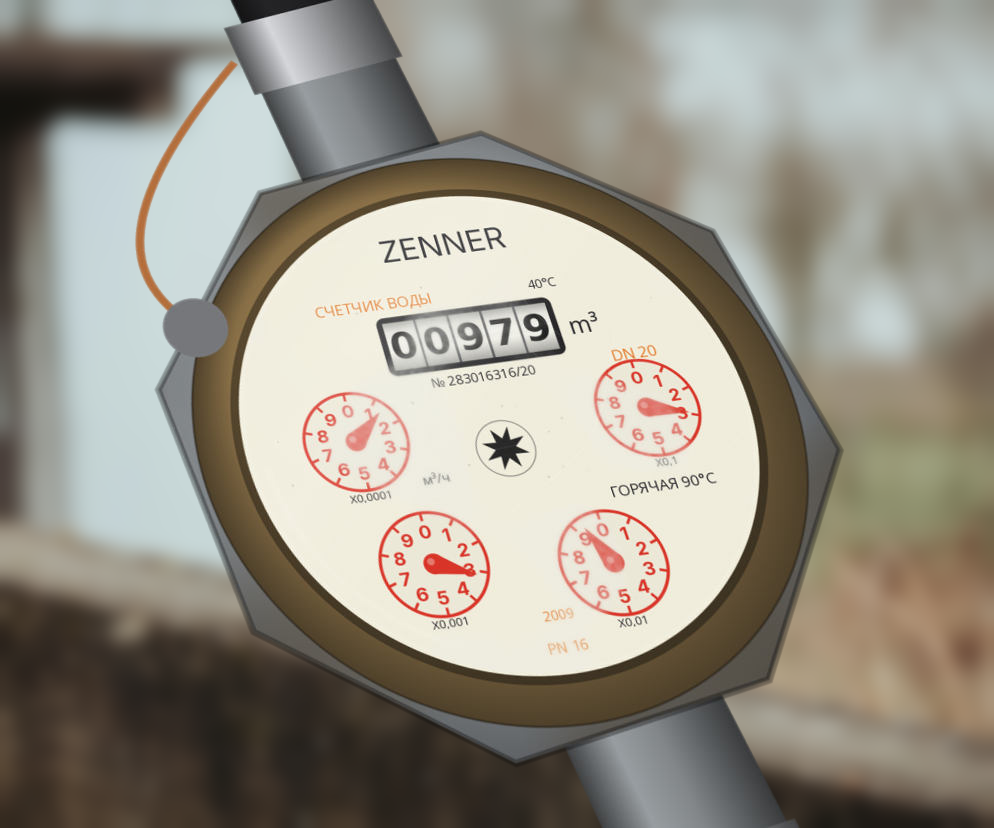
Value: {"value": 979.2931, "unit": "m³"}
